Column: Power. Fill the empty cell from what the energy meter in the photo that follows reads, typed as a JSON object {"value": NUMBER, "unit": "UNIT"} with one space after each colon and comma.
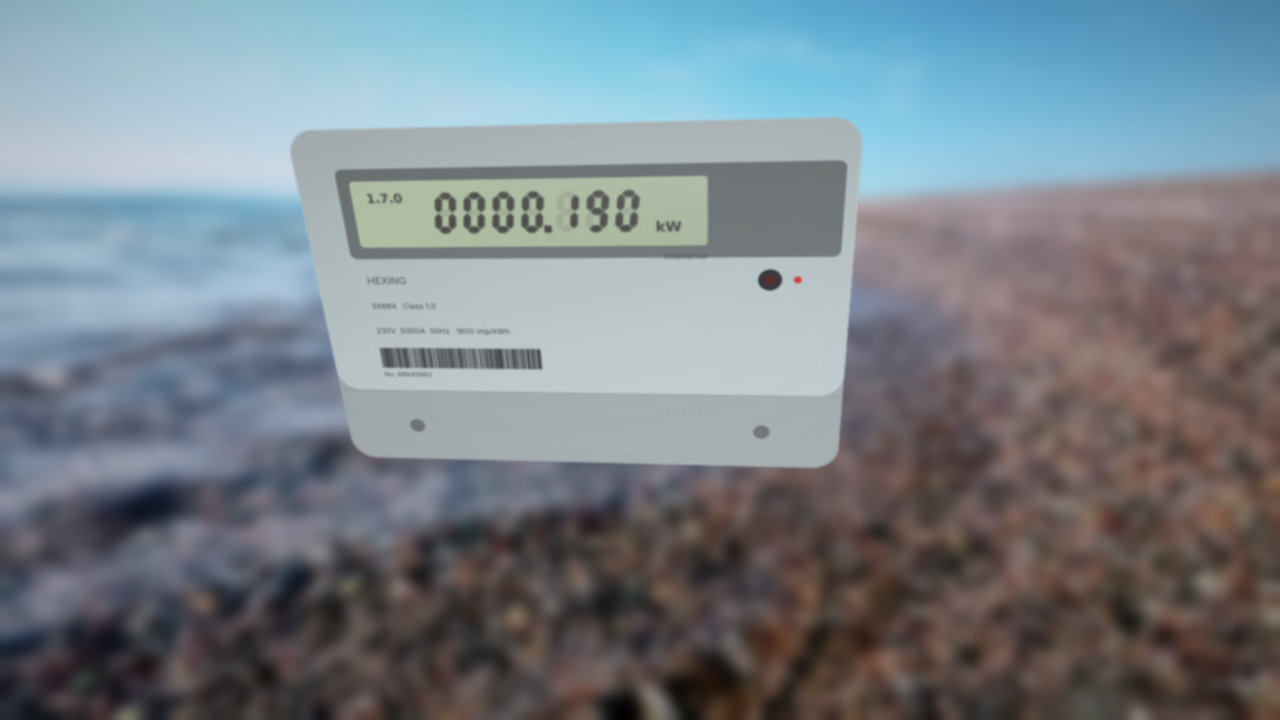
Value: {"value": 0.190, "unit": "kW"}
